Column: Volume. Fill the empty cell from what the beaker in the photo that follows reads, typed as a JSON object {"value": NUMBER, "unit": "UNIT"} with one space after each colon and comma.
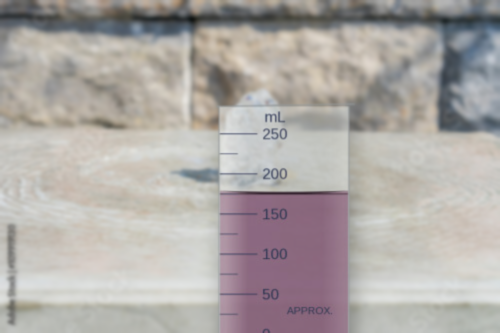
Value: {"value": 175, "unit": "mL"}
